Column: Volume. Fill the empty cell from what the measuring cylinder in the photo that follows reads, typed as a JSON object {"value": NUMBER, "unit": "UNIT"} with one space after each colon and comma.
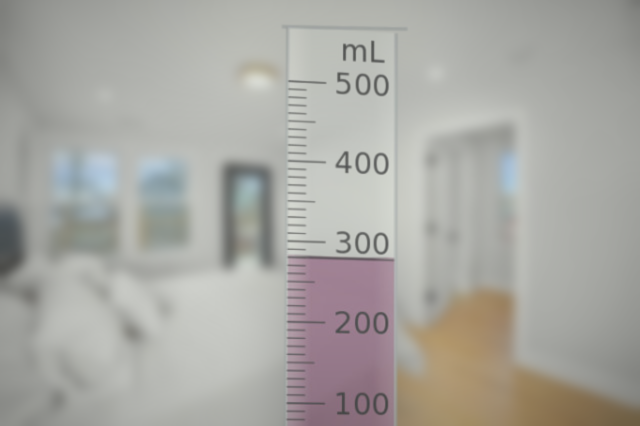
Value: {"value": 280, "unit": "mL"}
